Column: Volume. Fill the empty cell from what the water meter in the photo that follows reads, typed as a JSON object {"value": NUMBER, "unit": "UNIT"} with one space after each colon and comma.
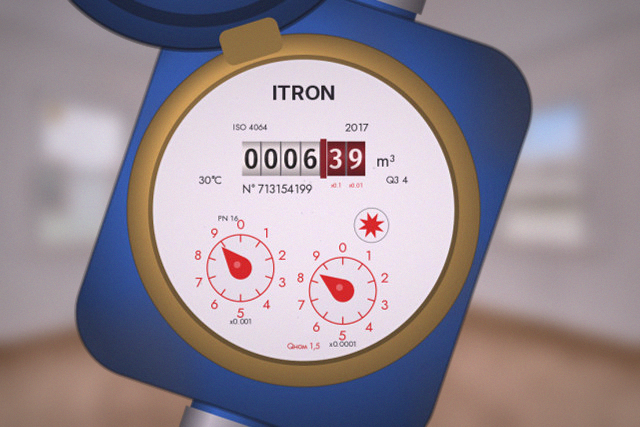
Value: {"value": 6.3988, "unit": "m³"}
